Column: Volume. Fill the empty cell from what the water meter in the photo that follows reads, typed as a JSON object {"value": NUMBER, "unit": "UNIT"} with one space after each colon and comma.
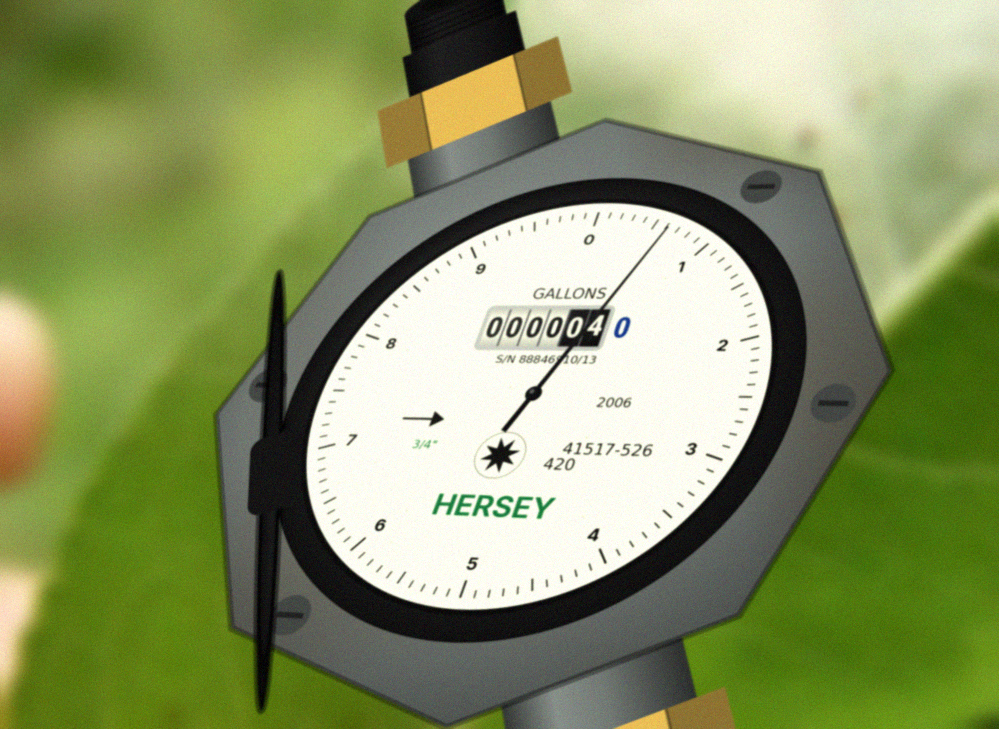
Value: {"value": 40.6, "unit": "gal"}
